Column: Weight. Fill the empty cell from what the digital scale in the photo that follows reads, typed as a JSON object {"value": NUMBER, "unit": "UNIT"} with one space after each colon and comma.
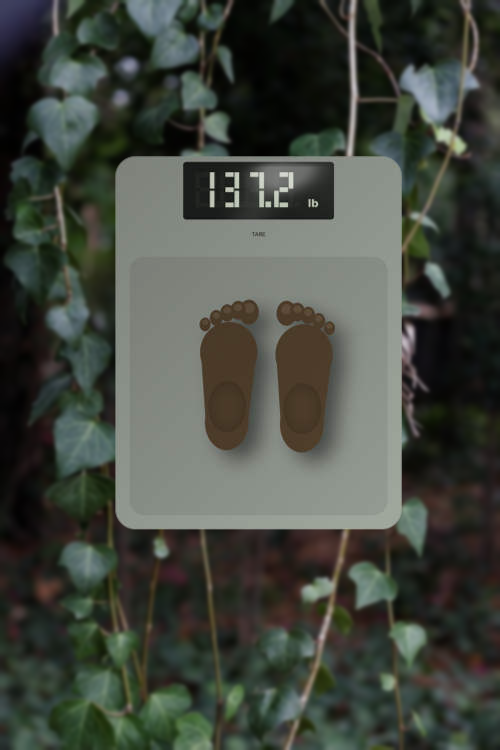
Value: {"value": 137.2, "unit": "lb"}
